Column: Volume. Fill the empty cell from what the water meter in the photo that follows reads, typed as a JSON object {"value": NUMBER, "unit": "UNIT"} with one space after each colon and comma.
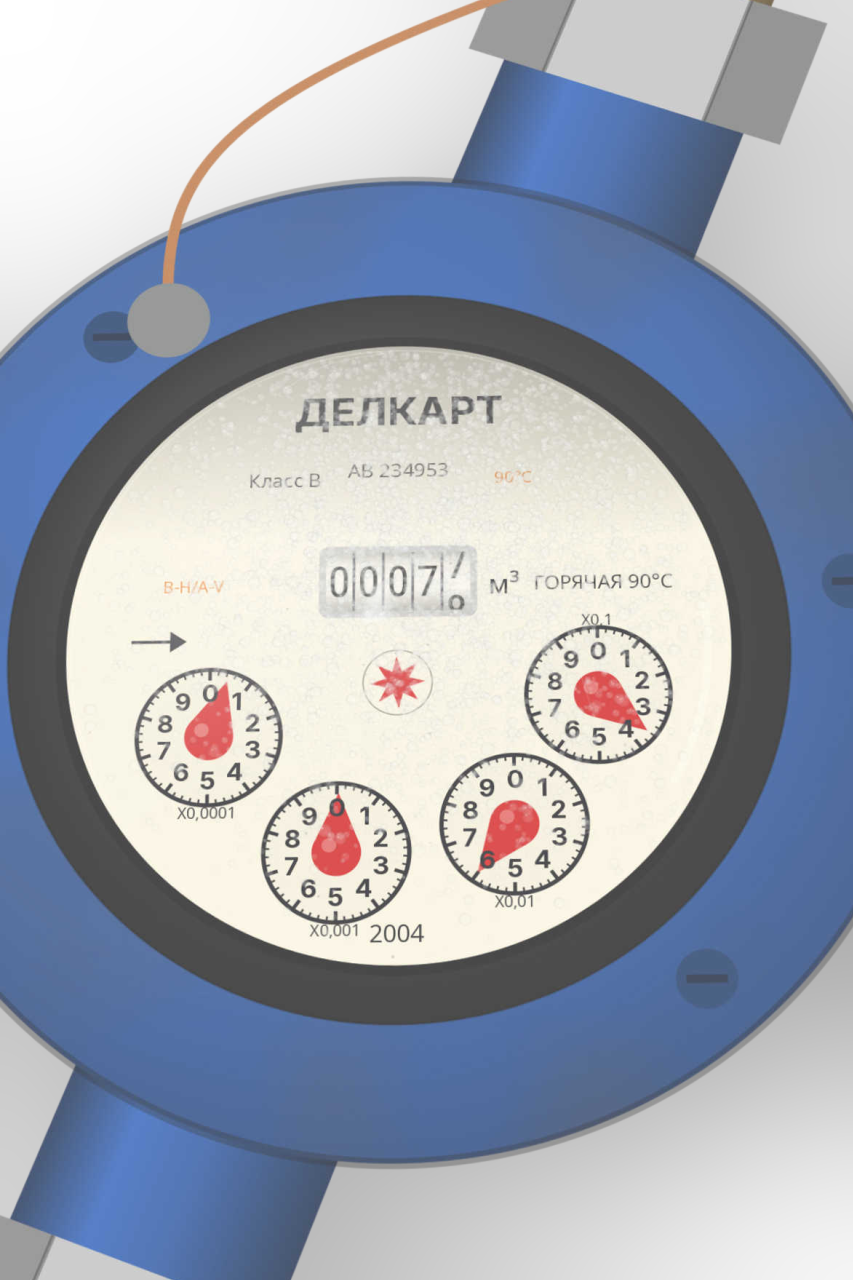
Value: {"value": 77.3600, "unit": "m³"}
